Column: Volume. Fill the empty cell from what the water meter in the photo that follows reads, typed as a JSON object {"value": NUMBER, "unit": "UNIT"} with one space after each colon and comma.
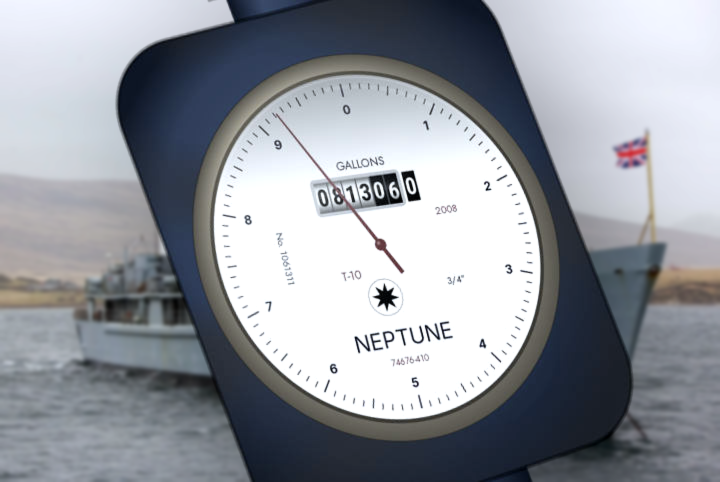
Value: {"value": 813059.2, "unit": "gal"}
